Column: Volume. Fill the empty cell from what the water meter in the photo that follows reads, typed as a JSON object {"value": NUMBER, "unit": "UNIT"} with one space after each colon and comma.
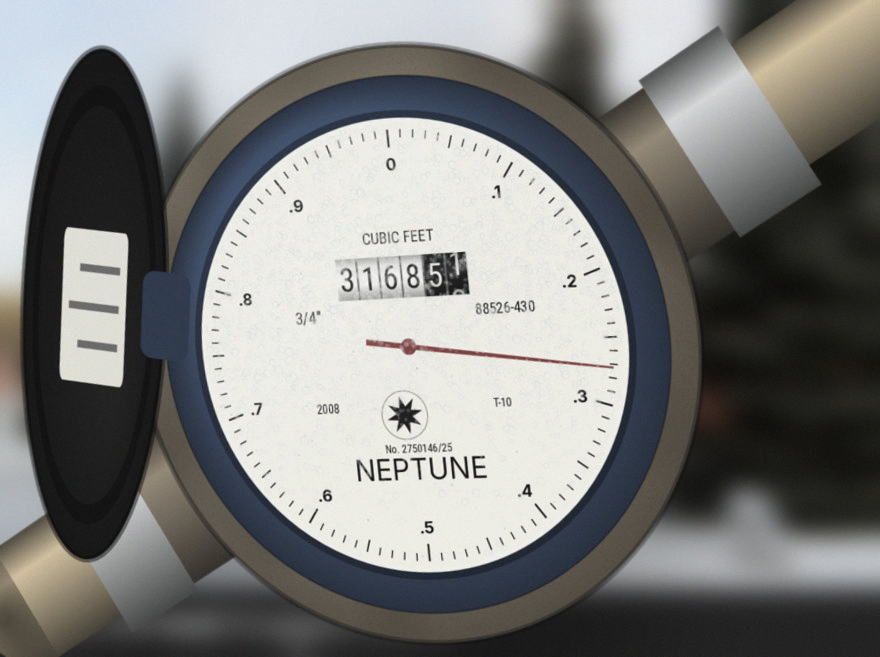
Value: {"value": 316851.27, "unit": "ft³"}
